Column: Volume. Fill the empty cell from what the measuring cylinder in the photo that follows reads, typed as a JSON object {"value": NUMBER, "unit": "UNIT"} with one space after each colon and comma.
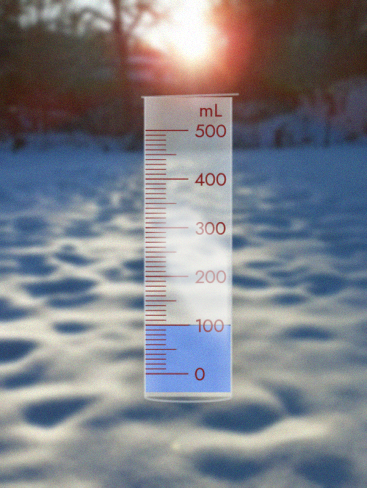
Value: {"value": 100, "unit": "mL"}
